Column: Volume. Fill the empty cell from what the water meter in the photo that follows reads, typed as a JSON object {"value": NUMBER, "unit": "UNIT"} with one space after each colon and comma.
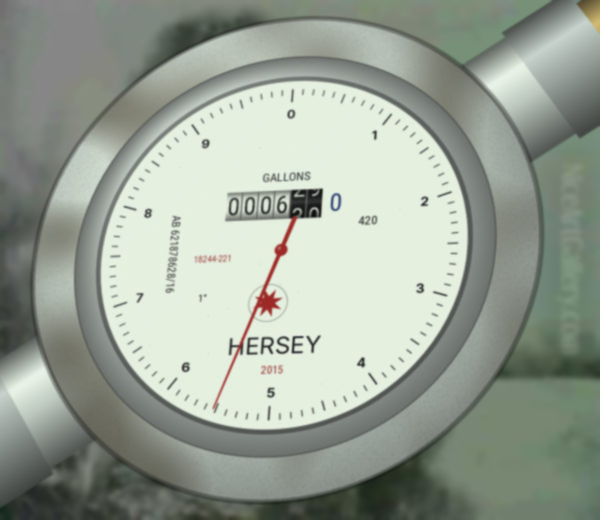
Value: {"value": 6295.5, "unit": "gal"}
